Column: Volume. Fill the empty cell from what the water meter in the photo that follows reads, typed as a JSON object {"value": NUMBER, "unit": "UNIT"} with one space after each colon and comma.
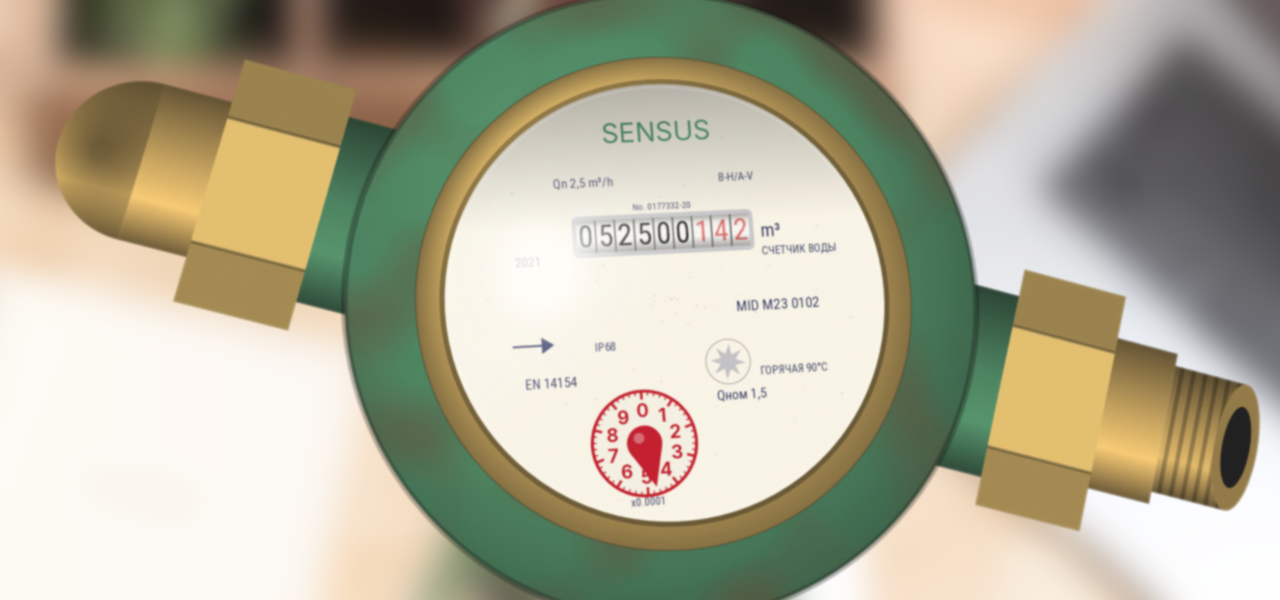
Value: {"value": 52500.1424, "unit": "m³"}
